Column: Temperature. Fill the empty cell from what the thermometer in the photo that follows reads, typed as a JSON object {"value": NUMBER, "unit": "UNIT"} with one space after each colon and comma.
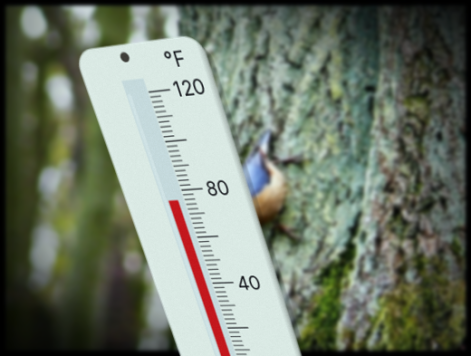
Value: {"value": 76, "unit": "°F"}
